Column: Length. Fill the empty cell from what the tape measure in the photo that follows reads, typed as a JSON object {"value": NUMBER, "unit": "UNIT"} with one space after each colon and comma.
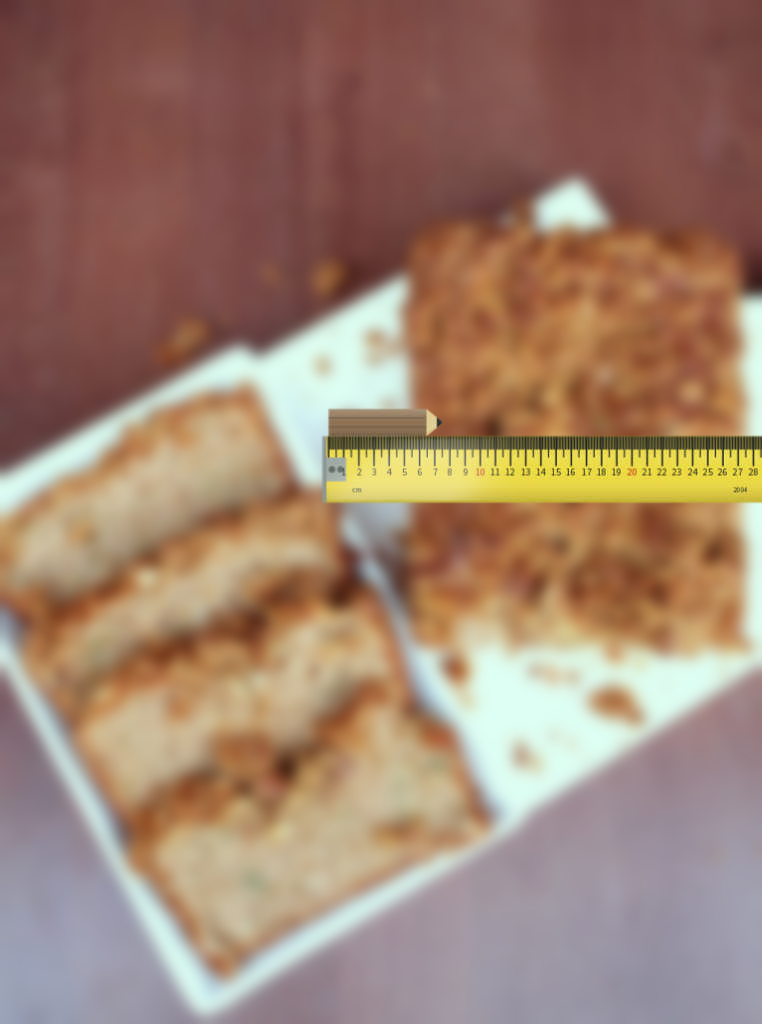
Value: {"value": 7.5, "unit": "cm"}
